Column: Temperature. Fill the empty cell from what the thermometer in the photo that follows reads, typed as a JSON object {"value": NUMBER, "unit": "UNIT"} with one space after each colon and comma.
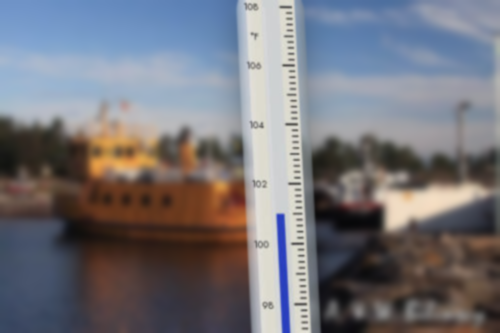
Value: {"value": 101, "unit": "°F"}
